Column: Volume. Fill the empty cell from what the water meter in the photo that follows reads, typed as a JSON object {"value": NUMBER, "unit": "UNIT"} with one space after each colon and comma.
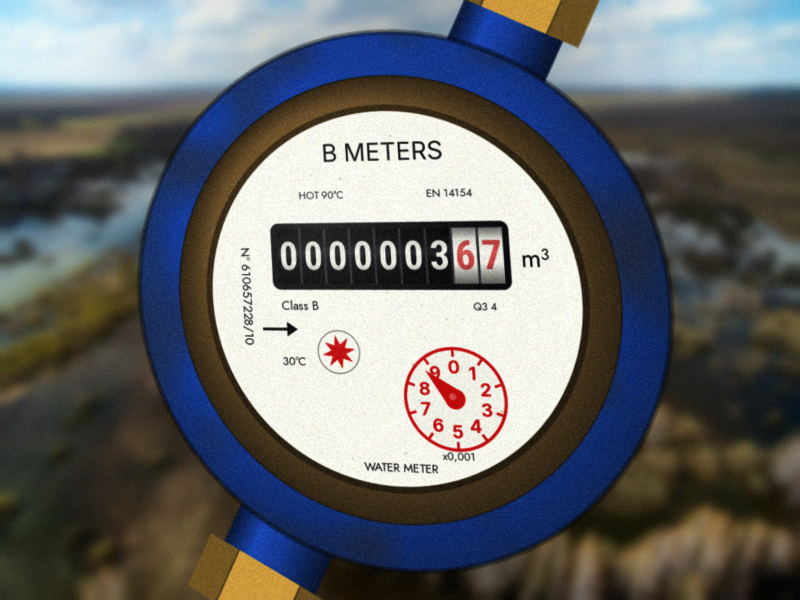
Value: {"value": 3.678, "unit": "m³"}
